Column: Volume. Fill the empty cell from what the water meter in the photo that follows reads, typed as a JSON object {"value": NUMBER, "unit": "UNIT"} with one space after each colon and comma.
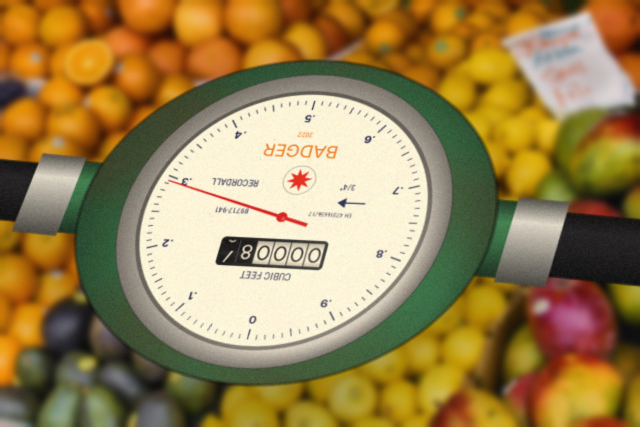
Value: {"value": 87.29, "unit": "ft³"}
